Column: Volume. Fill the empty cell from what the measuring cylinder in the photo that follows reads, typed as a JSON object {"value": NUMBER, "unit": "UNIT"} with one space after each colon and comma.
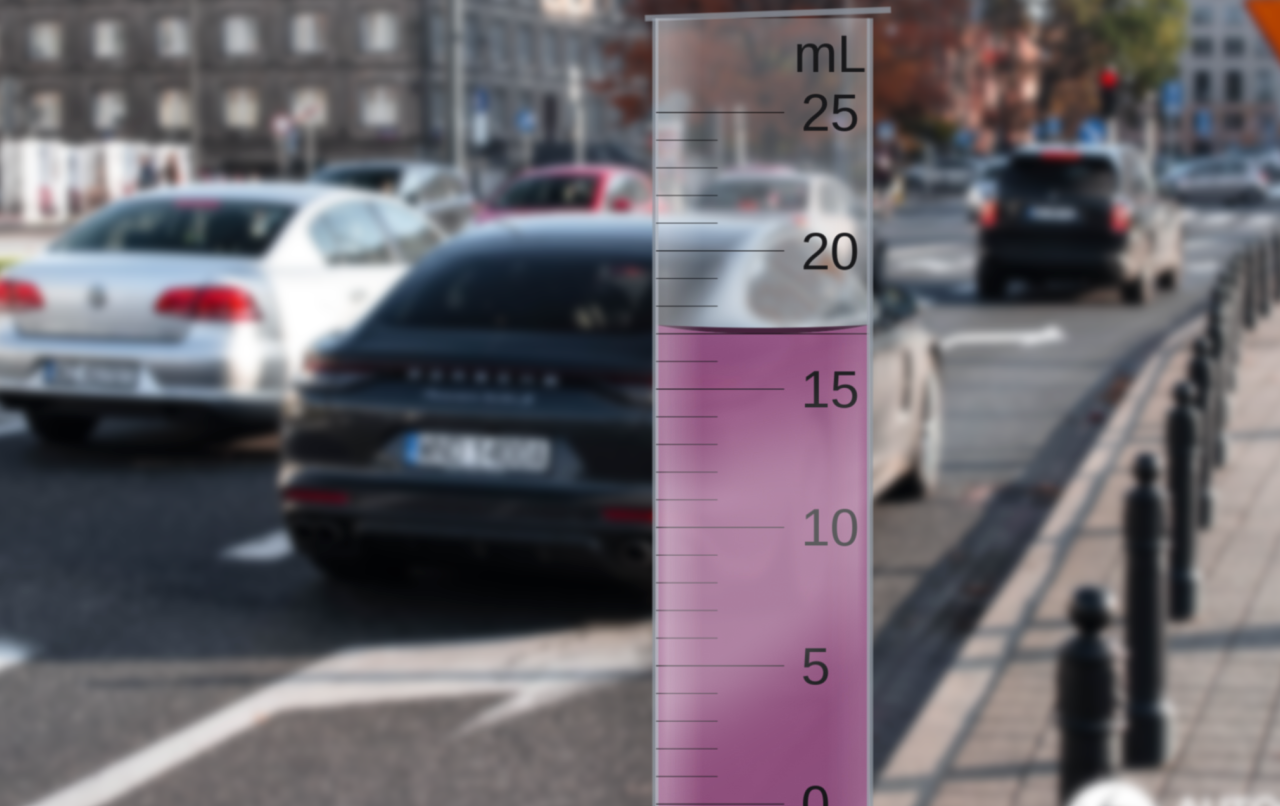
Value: {"value": 17, "unit": "mL"}
